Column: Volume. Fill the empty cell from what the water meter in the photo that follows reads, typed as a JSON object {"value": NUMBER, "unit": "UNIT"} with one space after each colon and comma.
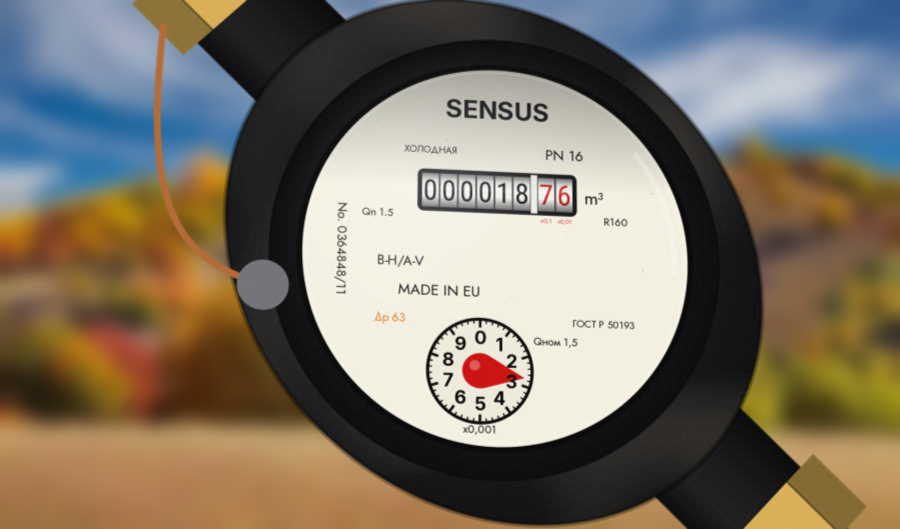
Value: {"value": 18.762, "unit": "m³"}
